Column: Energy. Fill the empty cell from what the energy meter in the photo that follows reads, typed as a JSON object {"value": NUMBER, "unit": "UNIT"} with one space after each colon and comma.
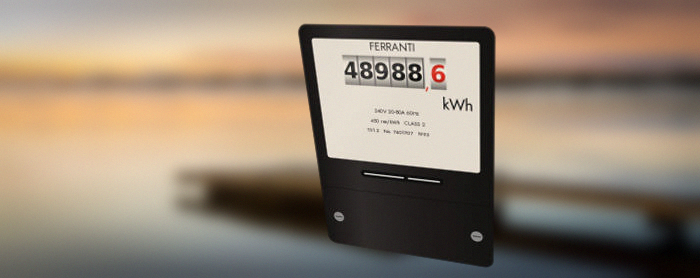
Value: {"value": 48988.6, "unit": "kWh"}
